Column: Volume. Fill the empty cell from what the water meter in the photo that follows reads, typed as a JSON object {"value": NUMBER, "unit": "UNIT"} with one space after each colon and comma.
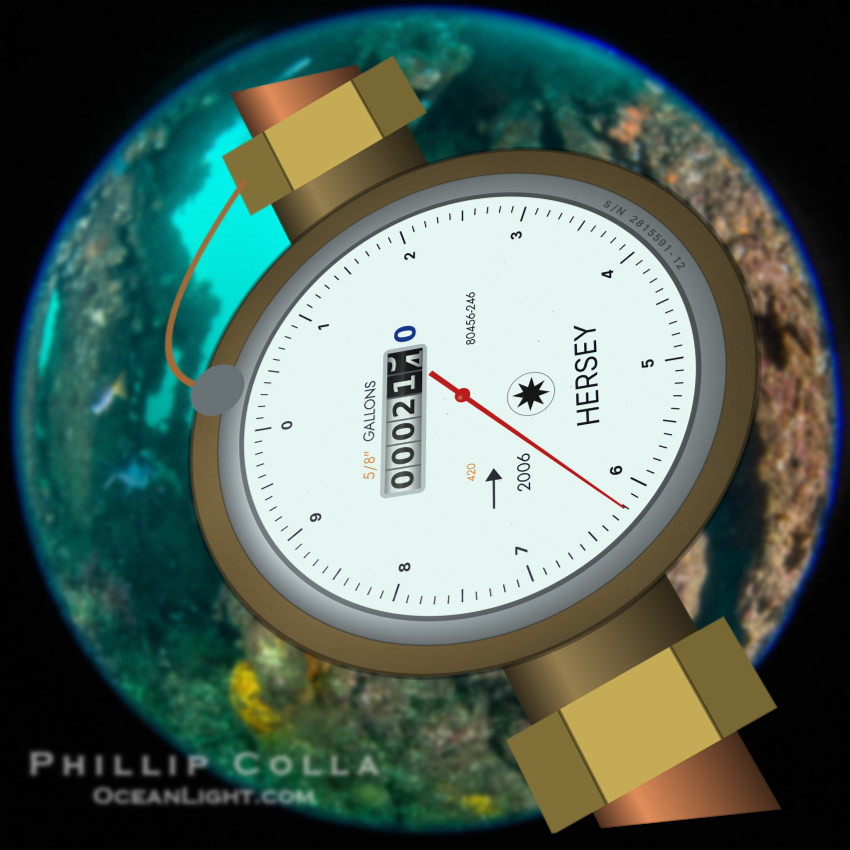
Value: {"value": 2136.2, "unit": "gal"}
